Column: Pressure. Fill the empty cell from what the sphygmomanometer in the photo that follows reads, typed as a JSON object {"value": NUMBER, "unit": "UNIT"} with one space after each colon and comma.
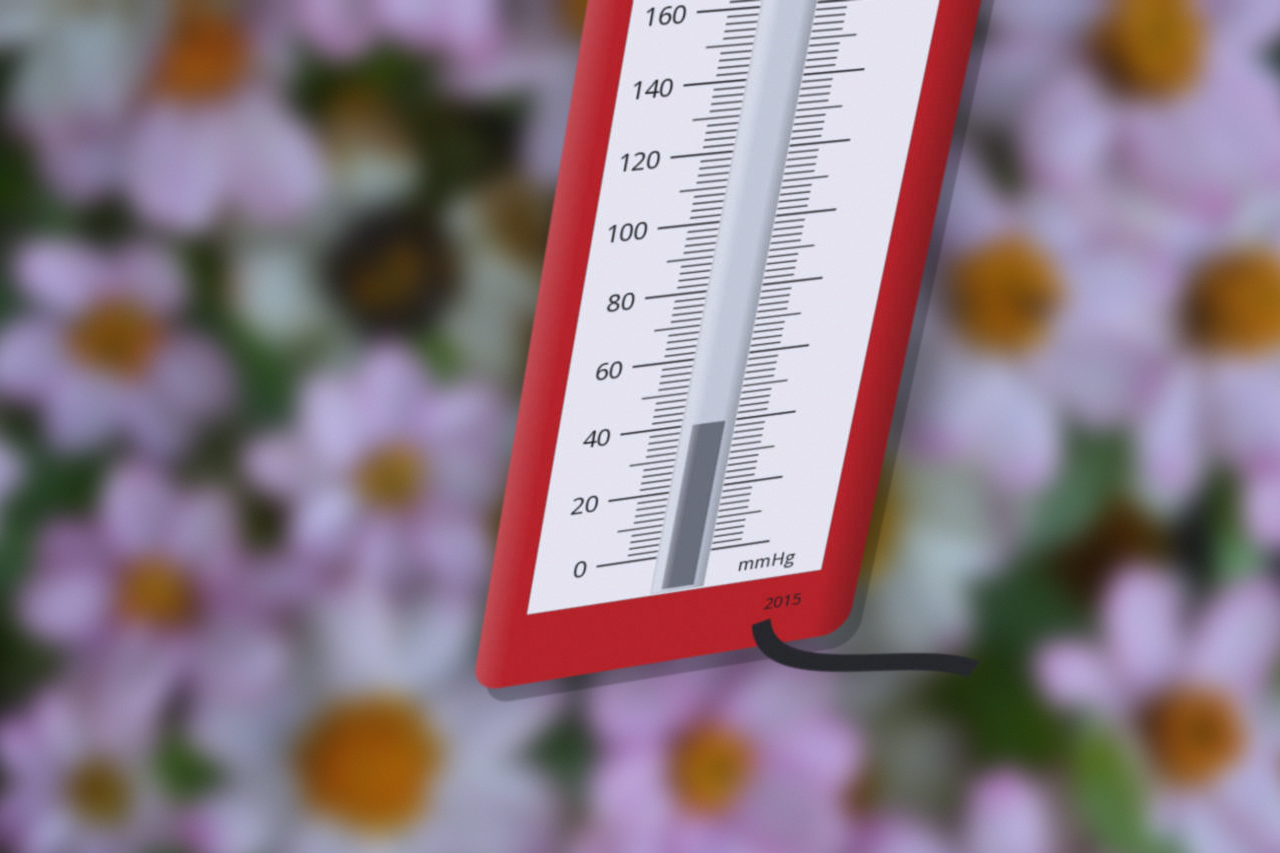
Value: {"value": 40, "unit": "mmHg"}
